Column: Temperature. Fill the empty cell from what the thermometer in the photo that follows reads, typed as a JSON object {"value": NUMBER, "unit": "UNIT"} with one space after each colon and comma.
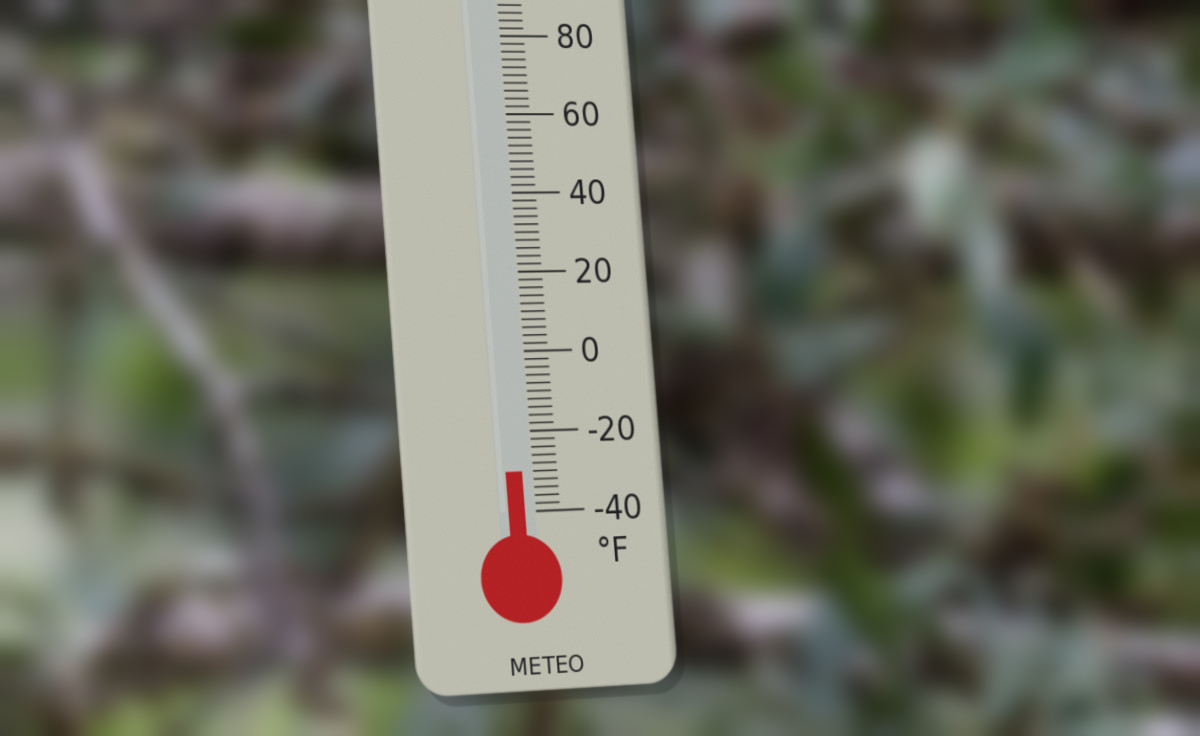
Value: {"value": -30, "unit": "°F"}
